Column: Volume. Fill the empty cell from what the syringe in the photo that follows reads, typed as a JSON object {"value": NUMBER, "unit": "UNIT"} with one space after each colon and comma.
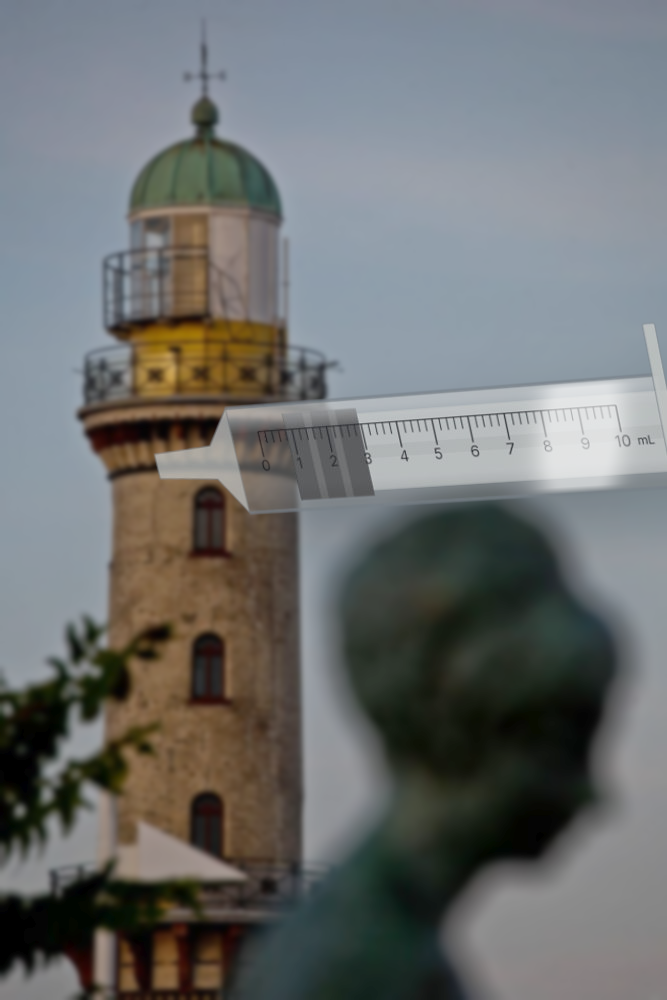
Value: {"value": 0.8, "unit": "mL"}
